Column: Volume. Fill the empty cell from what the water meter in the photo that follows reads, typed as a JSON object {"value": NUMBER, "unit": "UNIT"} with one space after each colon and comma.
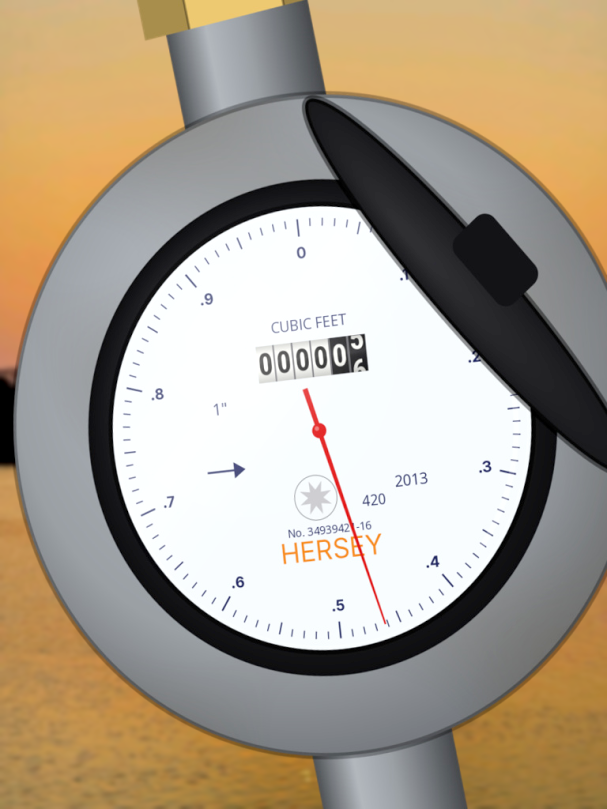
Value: {"value": 5.46, "unit": "ft³"}
